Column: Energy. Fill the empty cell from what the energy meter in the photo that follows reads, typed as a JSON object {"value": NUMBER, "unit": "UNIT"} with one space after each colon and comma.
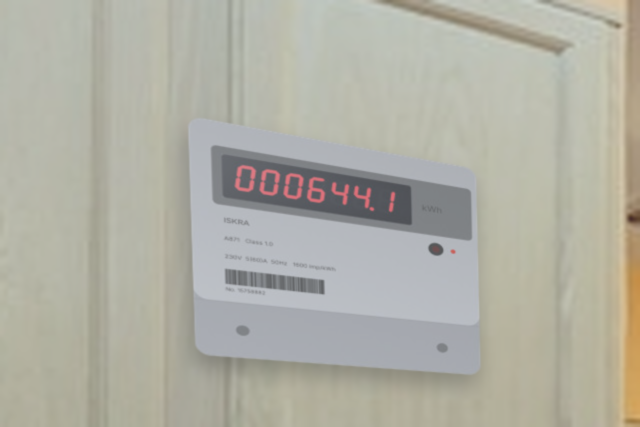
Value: {"value": 644.1, "unit": "kWh"}
